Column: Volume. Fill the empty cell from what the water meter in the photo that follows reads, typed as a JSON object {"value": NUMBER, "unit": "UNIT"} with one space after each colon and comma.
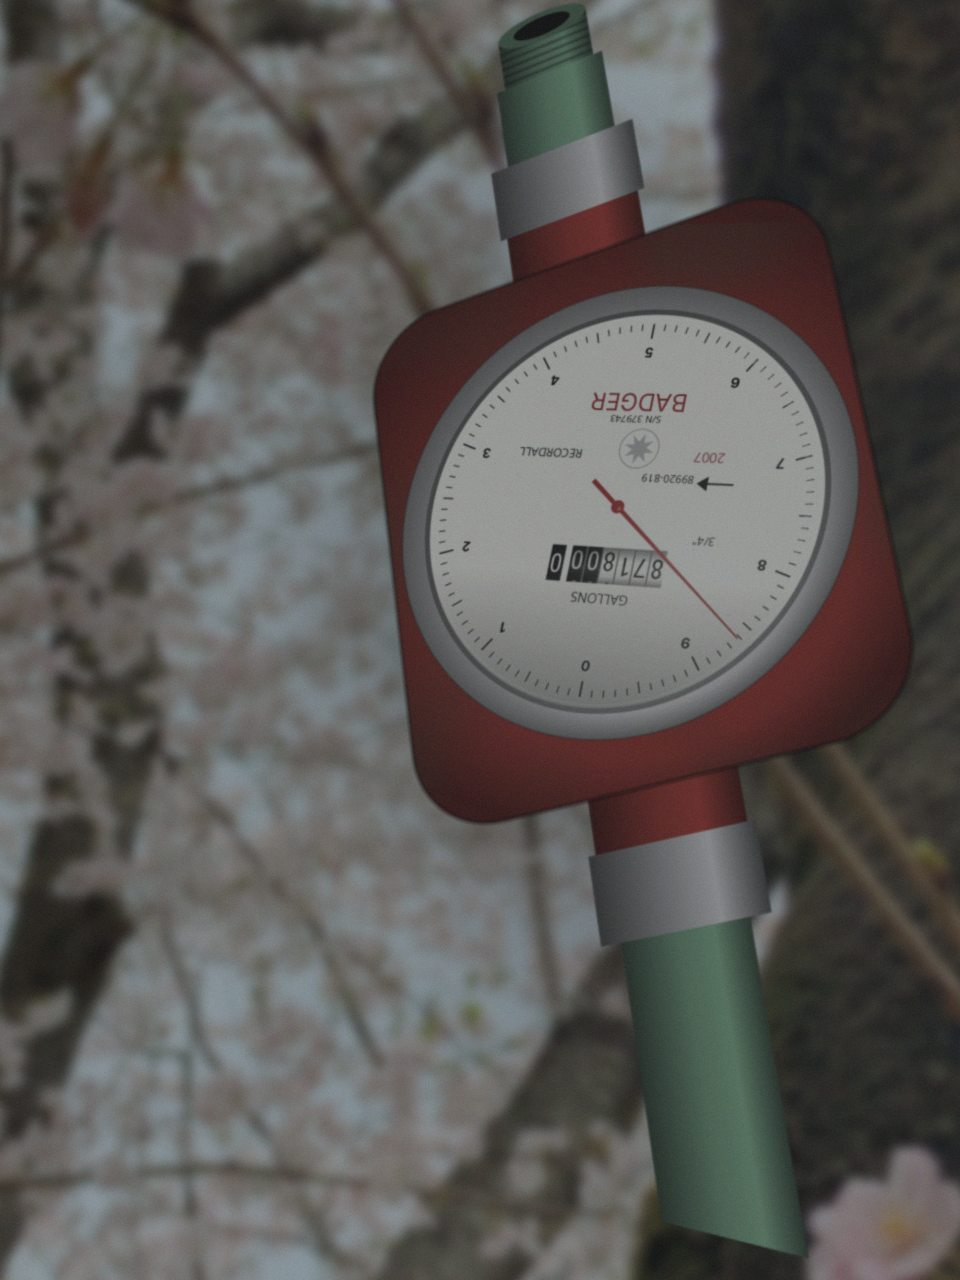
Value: {"value": 8717998.6, "unit": "gal"}
